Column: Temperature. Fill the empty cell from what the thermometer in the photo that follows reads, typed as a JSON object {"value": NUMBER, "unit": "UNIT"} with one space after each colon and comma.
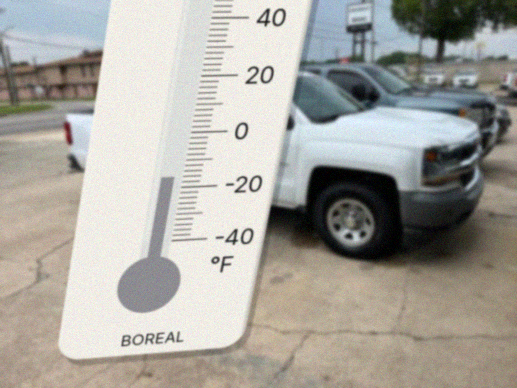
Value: {"value": -16, "unit": "°F"}
